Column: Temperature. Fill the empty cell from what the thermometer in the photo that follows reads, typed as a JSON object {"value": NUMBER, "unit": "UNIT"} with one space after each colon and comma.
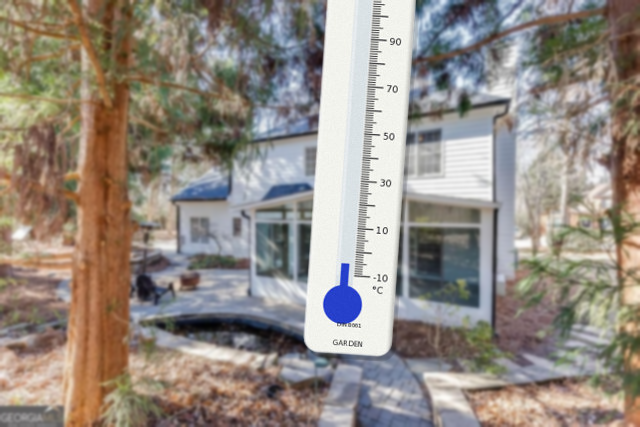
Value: {"value": -5, "unit": "°C"}
